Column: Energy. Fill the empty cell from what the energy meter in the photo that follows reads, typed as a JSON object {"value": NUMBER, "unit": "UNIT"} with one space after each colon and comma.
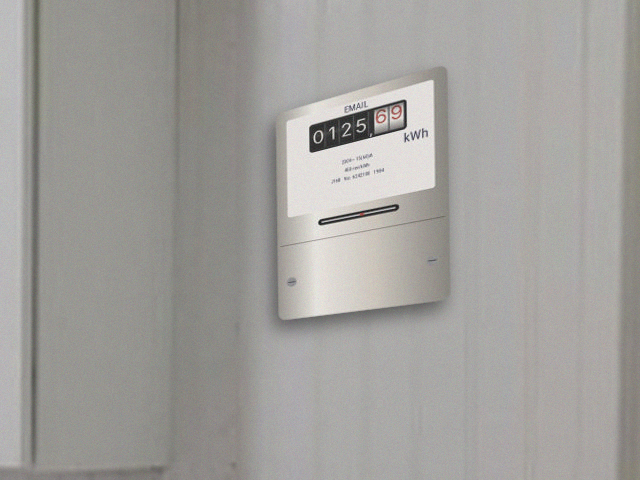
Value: {"value": 125.69, "unit": "kWh"}
